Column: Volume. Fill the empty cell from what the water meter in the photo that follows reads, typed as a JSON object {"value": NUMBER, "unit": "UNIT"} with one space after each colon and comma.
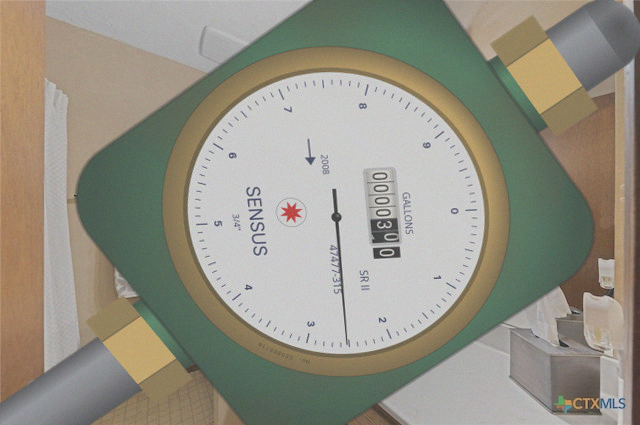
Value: {"value": 302.5, "unit": "gal"}
